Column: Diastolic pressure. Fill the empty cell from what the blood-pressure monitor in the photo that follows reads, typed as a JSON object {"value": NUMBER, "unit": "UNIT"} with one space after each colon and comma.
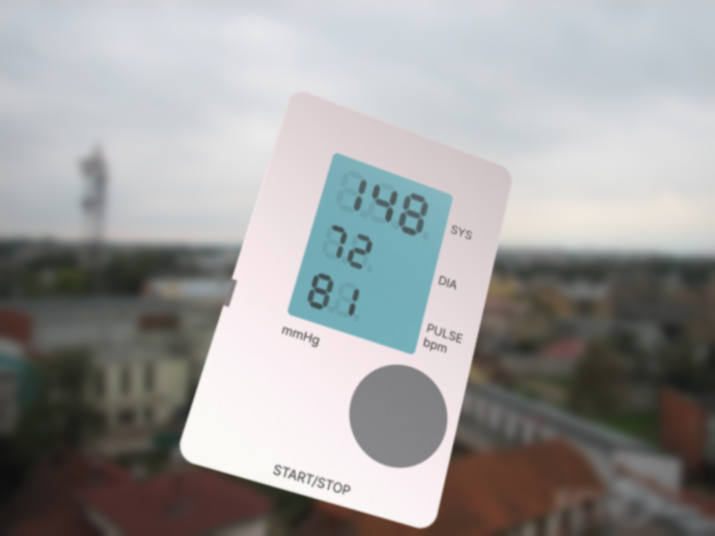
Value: {"value": 72, "unit": "mmHg"}
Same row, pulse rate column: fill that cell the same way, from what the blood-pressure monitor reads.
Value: {"value": 81, "unit": "bpm"}
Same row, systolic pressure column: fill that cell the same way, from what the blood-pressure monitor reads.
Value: {"value": 148, "unit": "mmHg"}
